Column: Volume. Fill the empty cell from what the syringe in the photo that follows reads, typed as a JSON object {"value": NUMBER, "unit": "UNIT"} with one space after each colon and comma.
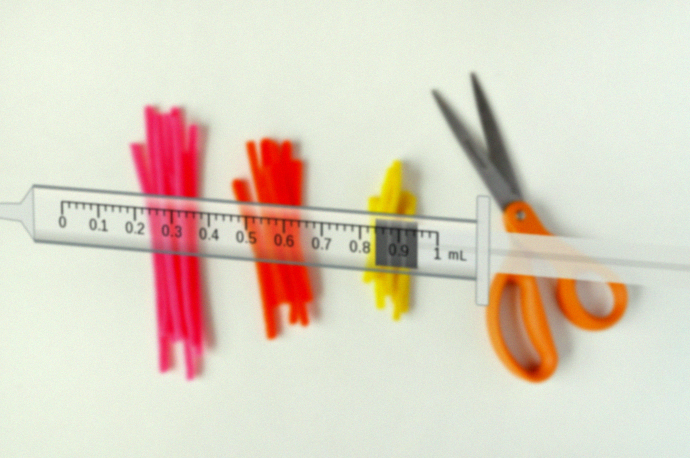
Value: {"value": 0.84, "unit": "mL"}
